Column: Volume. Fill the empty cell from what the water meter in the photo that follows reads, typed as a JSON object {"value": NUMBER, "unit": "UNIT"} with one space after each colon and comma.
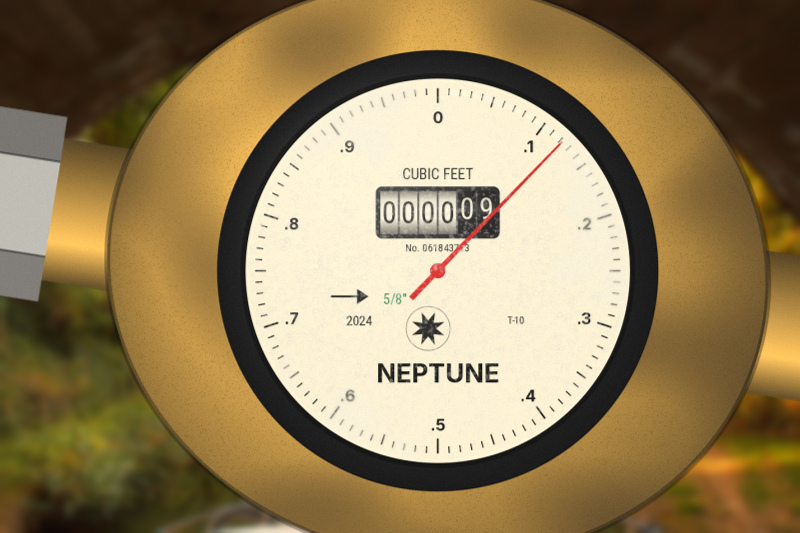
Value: {"value": 9.12, "unit": "ft³"}
